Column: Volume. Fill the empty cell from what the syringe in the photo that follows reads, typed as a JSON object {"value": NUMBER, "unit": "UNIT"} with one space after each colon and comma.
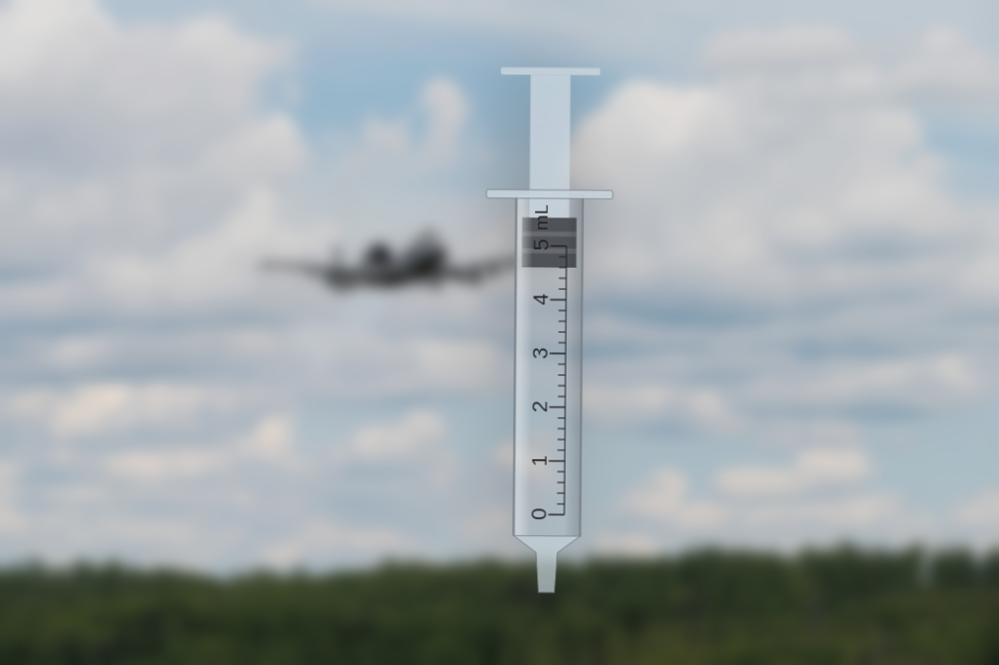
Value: {"value": 4.6, "unit": "mL"}
